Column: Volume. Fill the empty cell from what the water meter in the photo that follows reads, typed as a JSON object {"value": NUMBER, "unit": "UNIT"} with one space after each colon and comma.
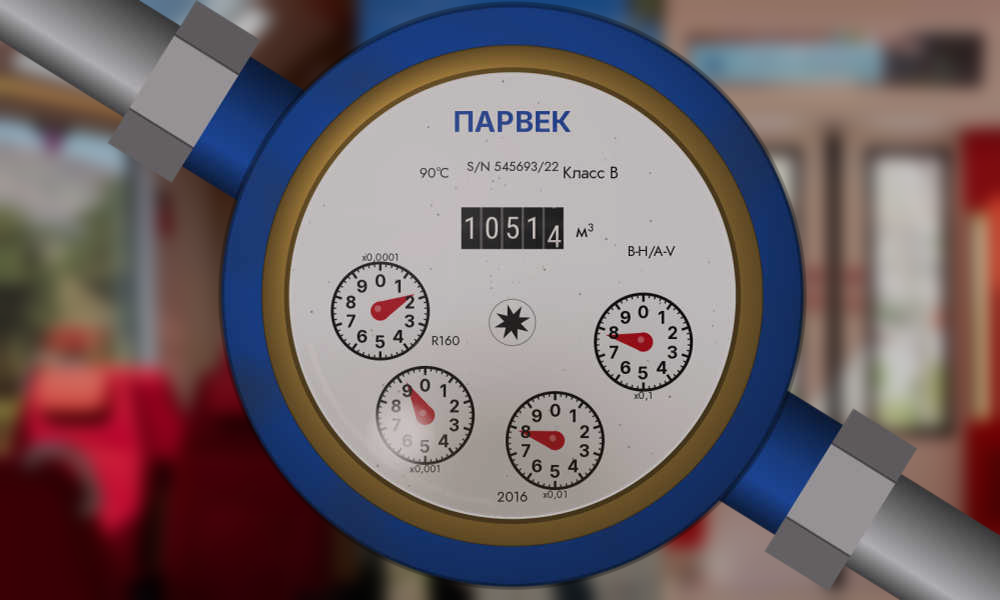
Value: {"value": 10513.7791, "unit": "m³"}
